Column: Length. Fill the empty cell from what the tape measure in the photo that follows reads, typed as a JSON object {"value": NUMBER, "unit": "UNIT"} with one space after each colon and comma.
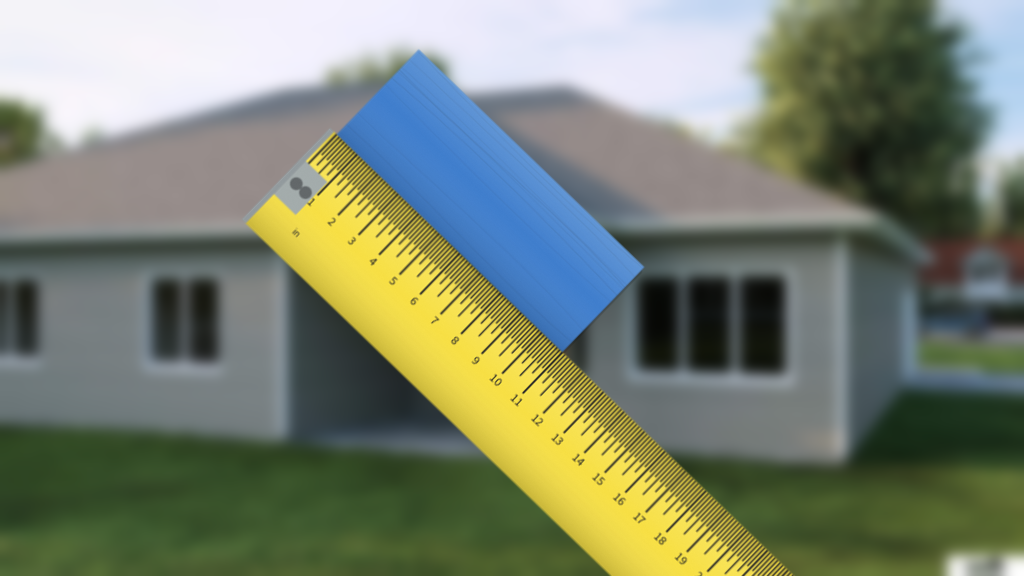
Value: {"value": 11, "unit": "in"}
